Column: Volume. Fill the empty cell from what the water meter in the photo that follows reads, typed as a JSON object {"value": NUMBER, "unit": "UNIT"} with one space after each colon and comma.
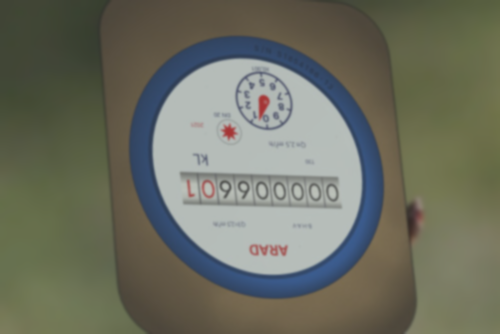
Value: {"value": 66.010, "unit": "kL"}
